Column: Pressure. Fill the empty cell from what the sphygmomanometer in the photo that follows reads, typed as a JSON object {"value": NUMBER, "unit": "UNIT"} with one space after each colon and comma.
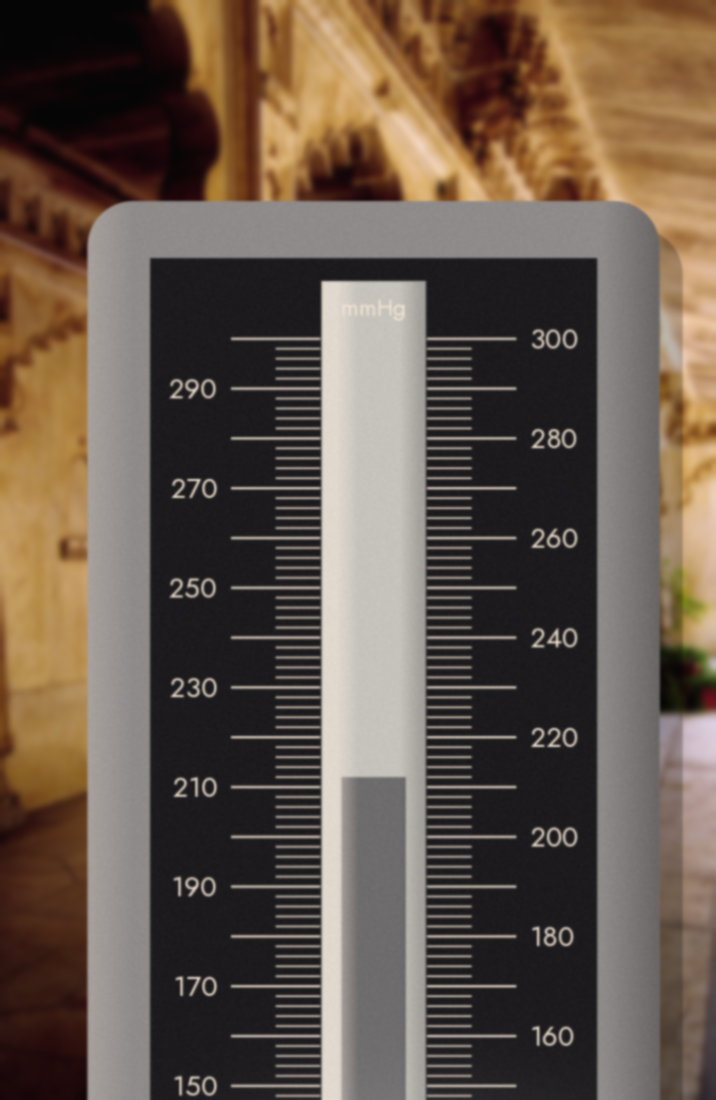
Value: {"value": 212, "unit": "mmHg"}
